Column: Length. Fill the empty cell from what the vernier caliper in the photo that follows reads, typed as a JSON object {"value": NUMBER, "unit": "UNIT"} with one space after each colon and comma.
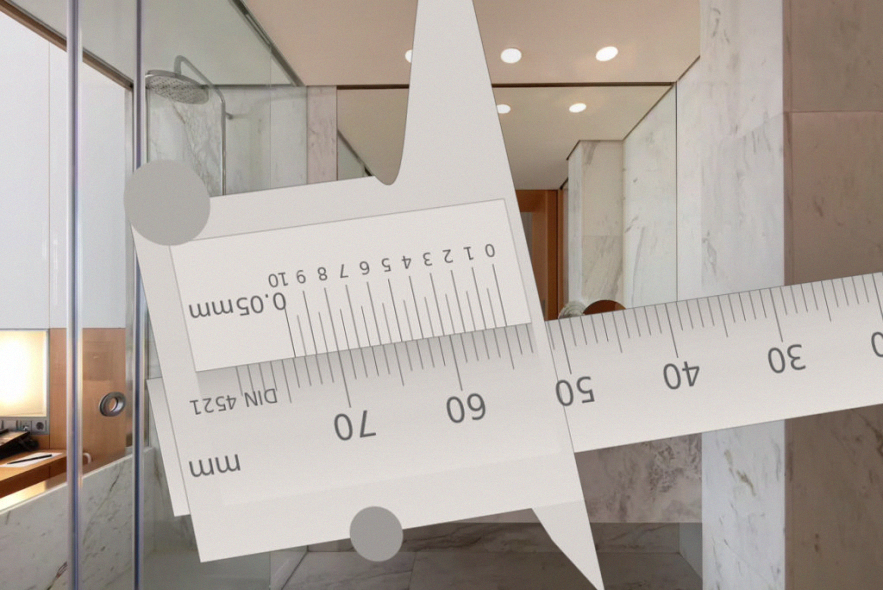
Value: {"value": 54.8, "unit": "mm"}
